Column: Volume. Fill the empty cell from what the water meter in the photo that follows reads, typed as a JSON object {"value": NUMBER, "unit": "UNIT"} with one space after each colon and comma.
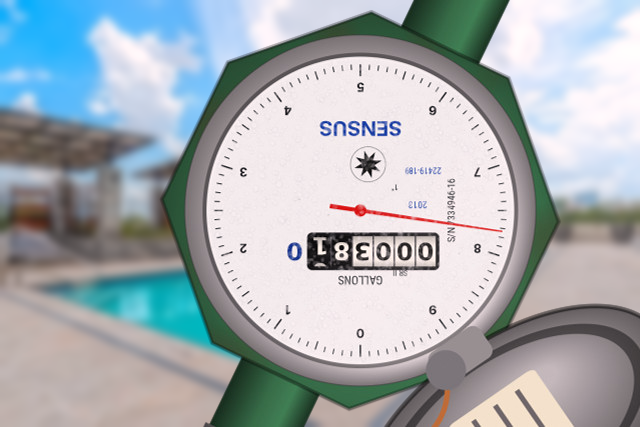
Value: {"value": 3807.7, "unit": "gal"}
